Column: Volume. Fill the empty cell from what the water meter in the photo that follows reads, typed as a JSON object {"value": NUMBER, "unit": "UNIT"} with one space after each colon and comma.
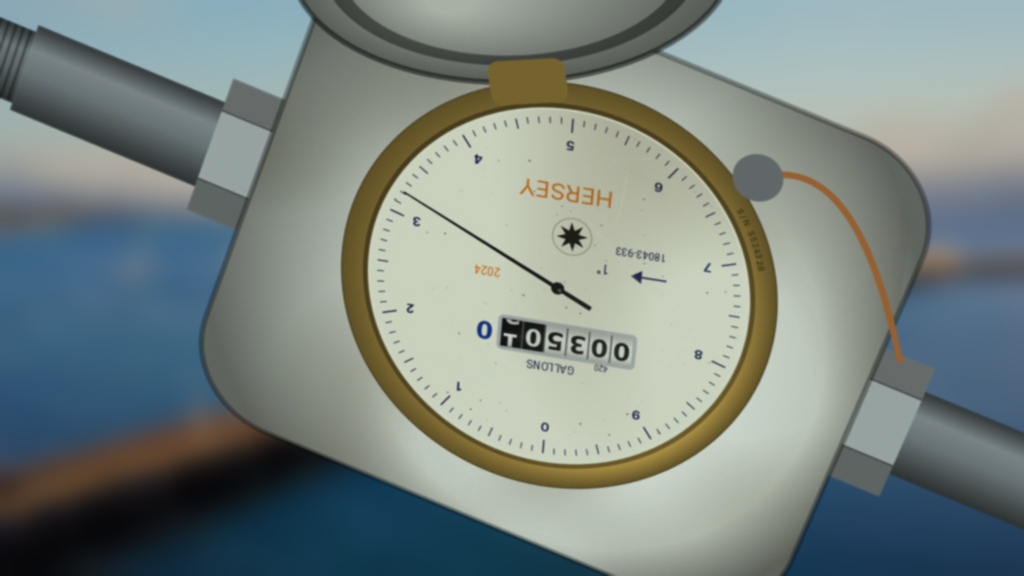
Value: {"value": 35013.2, "unit": "gal"}
